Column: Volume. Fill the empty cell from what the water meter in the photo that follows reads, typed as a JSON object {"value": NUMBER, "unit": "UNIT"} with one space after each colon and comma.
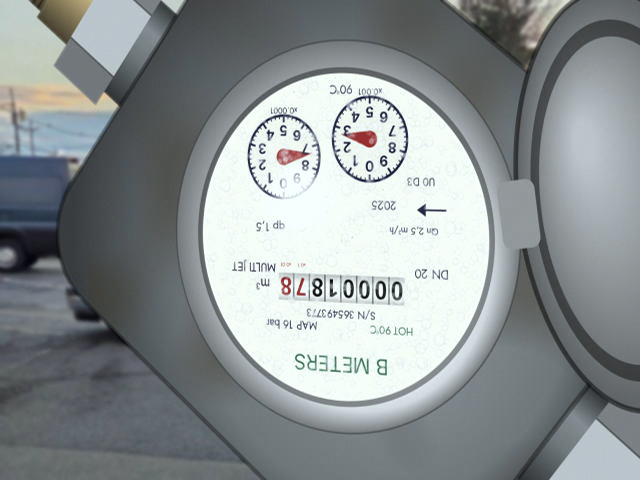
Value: {"value": 18.7827, "unit": "m³"}
